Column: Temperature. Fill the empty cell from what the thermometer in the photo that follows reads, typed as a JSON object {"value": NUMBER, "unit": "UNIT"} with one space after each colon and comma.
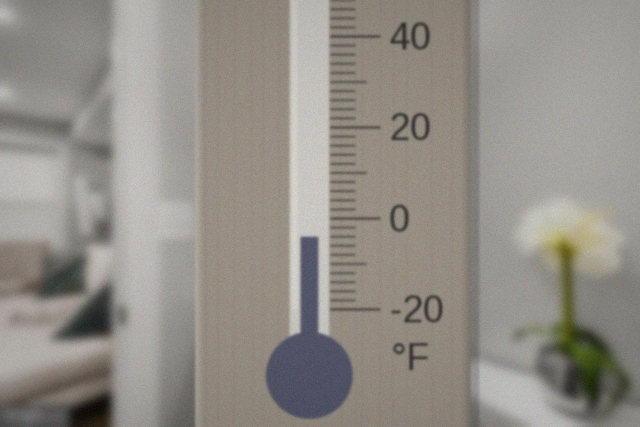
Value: {"value": -4, "unit": "°F"}
